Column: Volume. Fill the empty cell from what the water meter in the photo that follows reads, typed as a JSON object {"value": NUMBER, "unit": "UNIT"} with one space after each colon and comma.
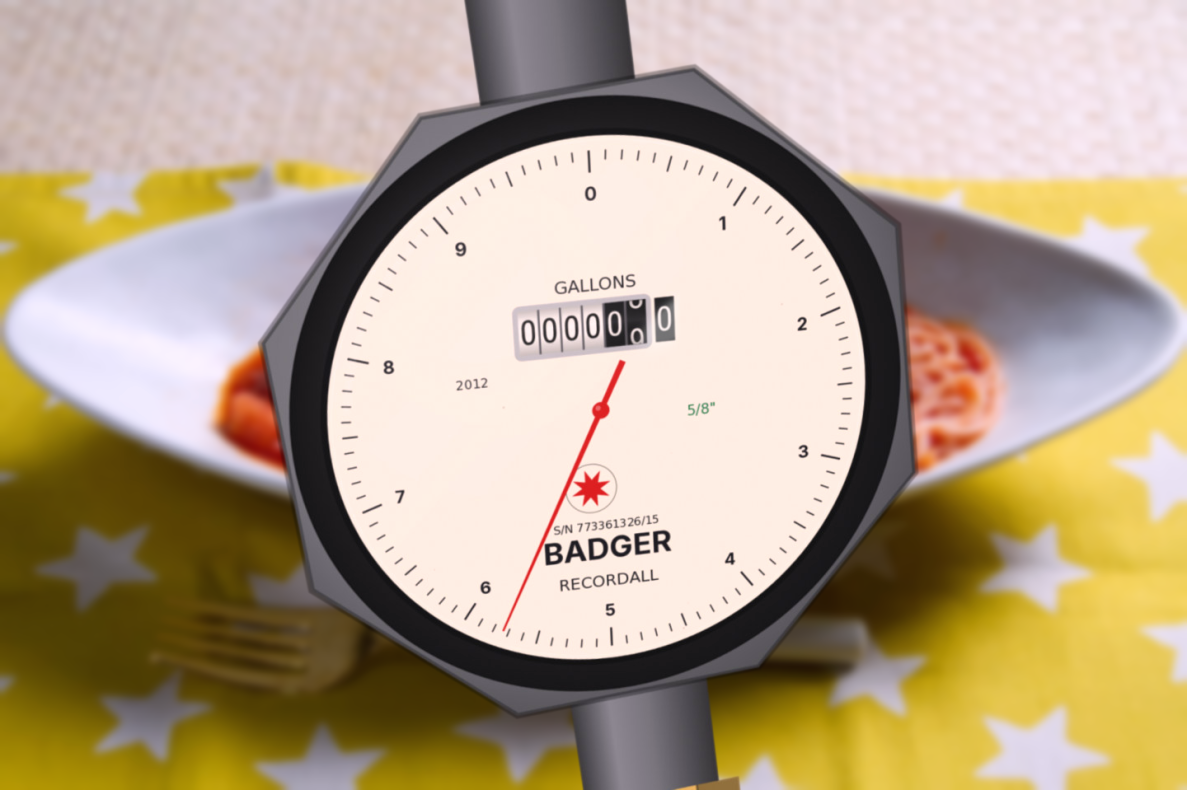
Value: {"value": 85.7, "unit": "gal"}
